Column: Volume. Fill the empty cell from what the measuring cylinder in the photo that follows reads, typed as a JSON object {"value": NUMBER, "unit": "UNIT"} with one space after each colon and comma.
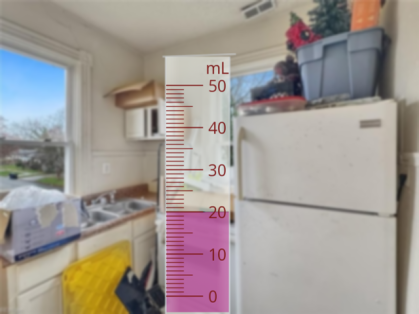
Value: {"value": 20, "unit": "mL"}
